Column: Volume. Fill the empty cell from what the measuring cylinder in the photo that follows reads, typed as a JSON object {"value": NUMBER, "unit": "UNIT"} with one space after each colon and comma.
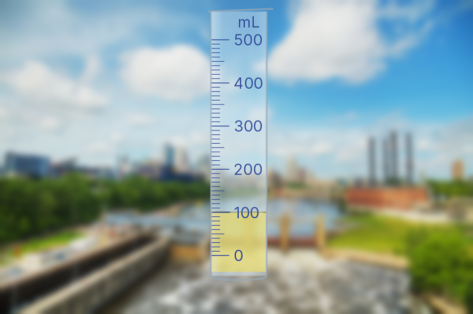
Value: {"value": 100, "unit": "mL"}
